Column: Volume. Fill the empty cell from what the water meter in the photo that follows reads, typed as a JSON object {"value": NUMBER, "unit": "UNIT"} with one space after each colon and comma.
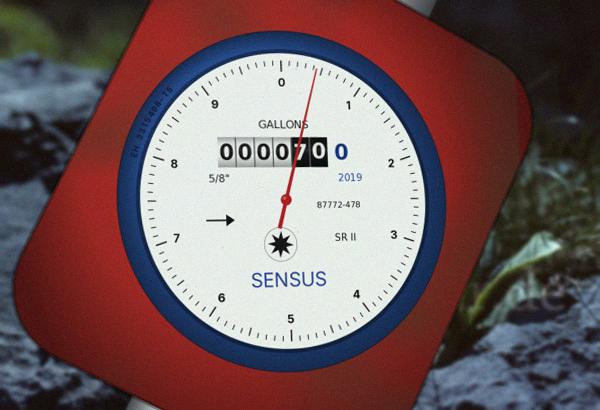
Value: {"value": 700.4, "unit": "gal"}
